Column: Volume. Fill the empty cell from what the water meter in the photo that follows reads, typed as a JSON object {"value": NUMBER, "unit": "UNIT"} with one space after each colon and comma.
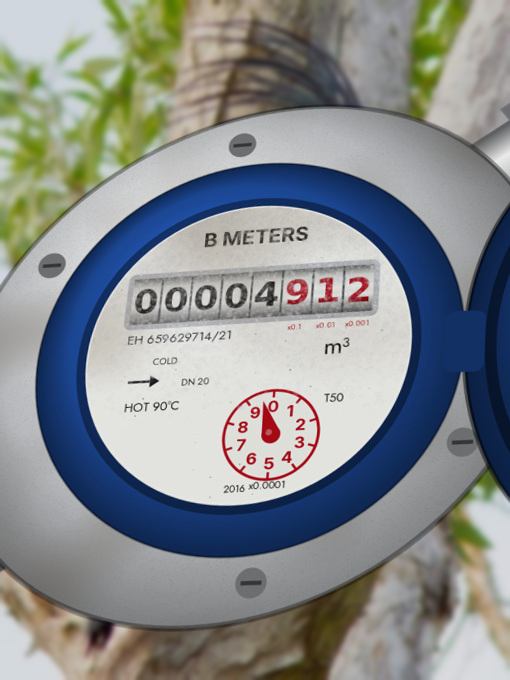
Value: {"value": 4.9119, "unit": "m³"}
